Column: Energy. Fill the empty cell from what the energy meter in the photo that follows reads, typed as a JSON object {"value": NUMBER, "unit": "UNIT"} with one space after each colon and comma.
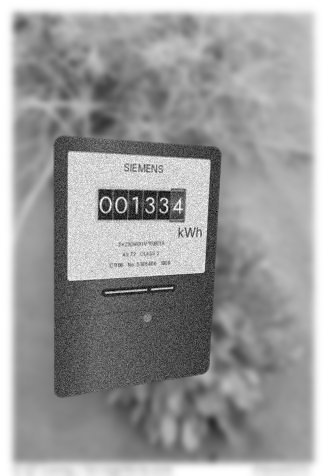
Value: {"value": 133.4, "unit": "kWh"}
